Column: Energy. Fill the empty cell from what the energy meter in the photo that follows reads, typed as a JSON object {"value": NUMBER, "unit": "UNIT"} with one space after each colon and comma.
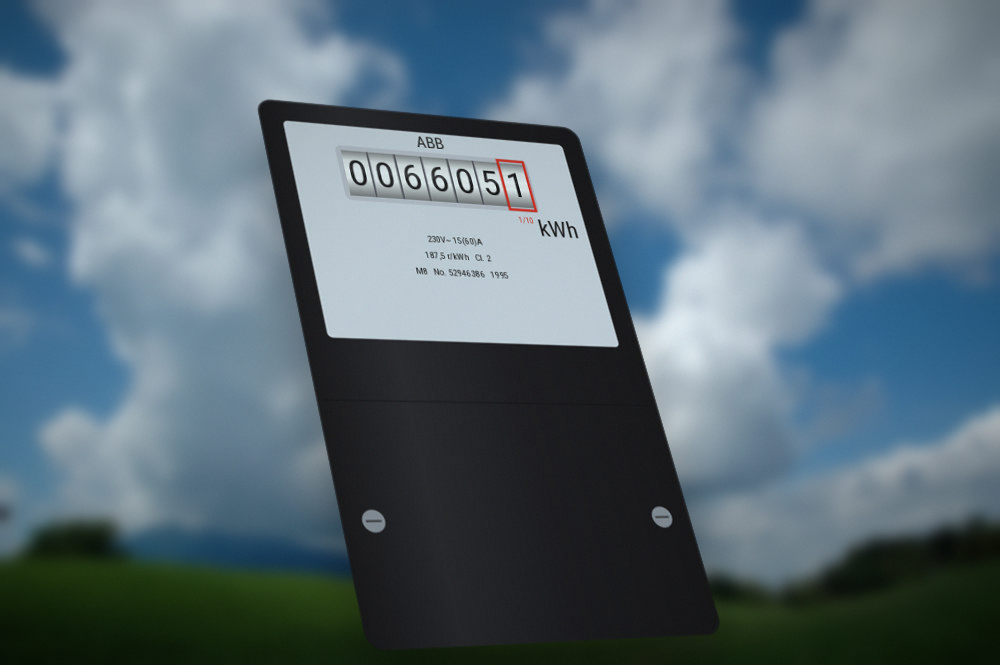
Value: {"value": 6605.1, "unit": "kWh"}
